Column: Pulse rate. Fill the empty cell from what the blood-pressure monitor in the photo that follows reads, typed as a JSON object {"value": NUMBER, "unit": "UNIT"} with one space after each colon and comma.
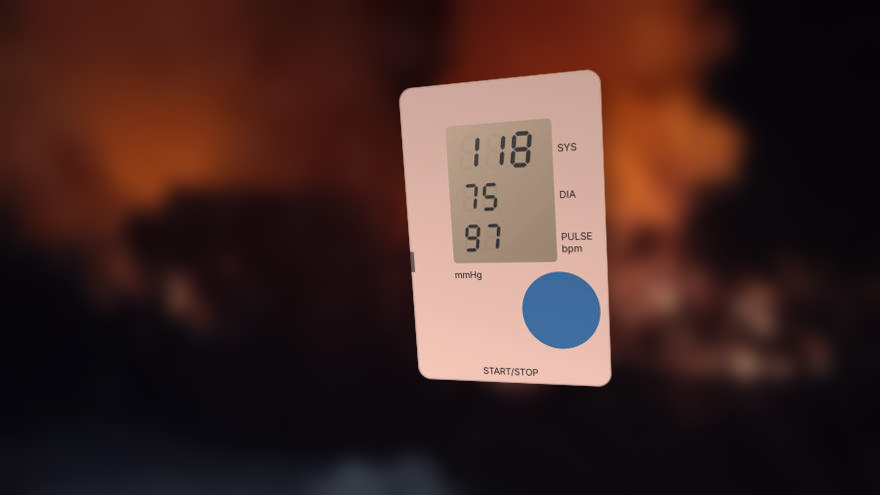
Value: {"value": 97, "unit": "bpm"}
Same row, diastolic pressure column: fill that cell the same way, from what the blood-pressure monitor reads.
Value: {"value": 75, "unit": "mmHg"}
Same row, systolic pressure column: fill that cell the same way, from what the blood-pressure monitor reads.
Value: {"value": 118, "unit": "mmHg"}
